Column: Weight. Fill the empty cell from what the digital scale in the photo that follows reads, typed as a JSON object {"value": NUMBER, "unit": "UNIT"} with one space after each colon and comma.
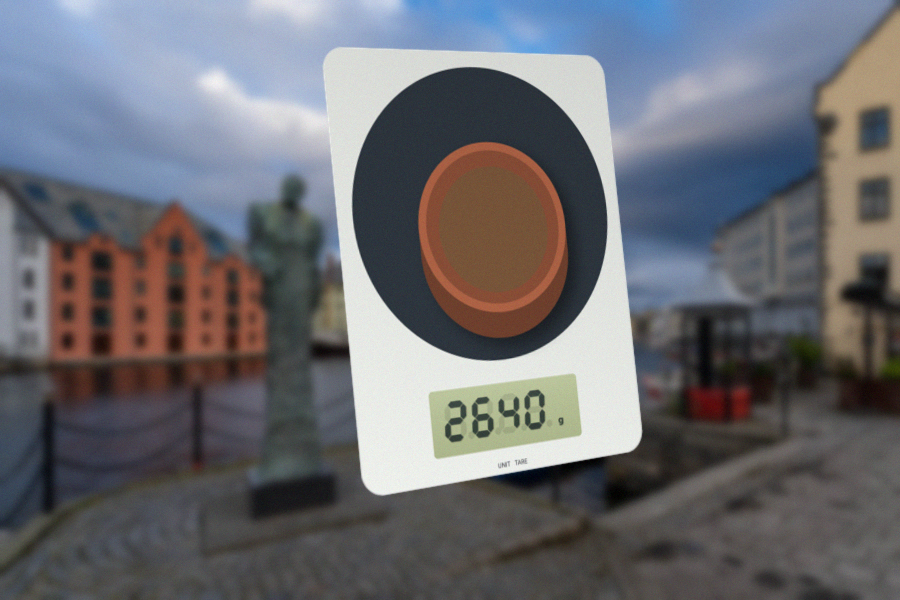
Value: {"value": 2640, "unit": "g"}
